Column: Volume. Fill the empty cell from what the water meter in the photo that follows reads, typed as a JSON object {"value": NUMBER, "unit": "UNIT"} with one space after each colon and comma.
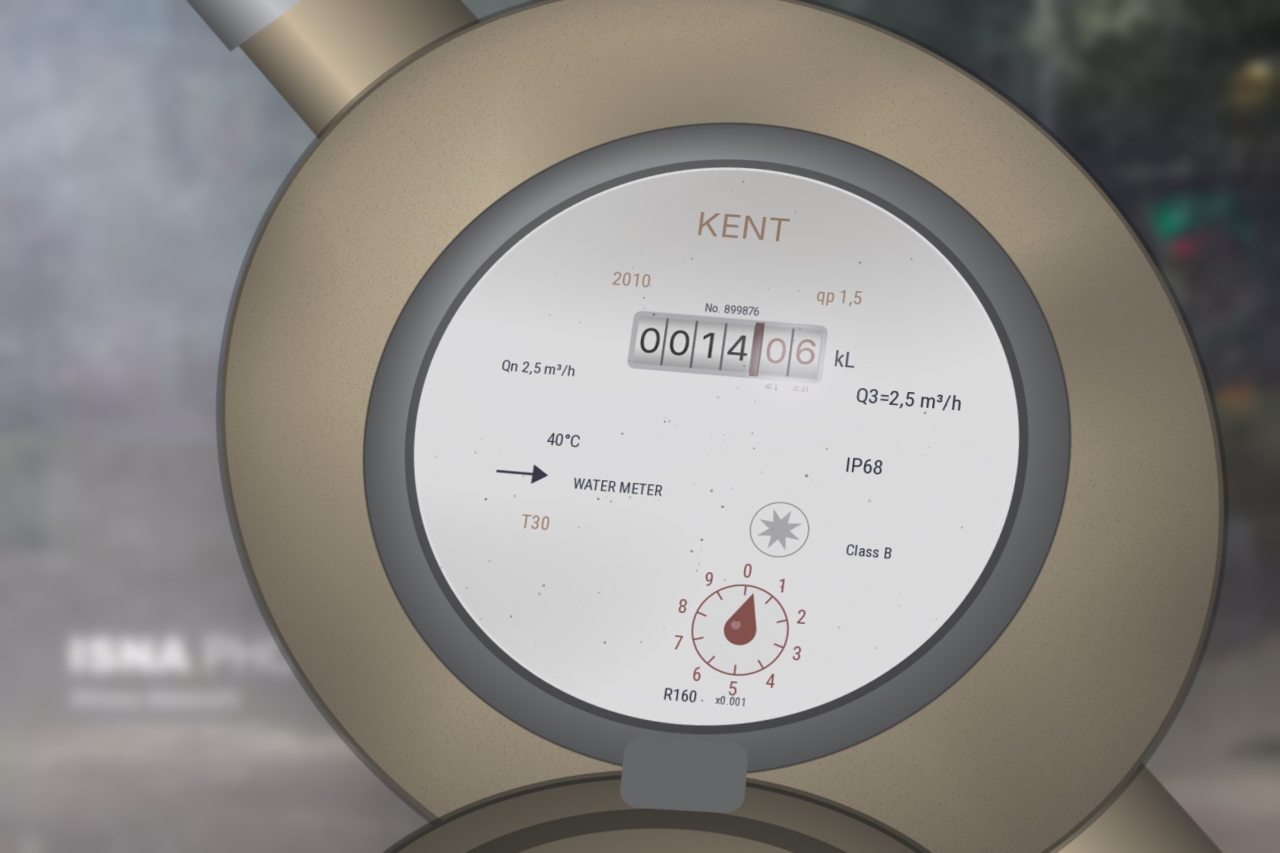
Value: {"value": 14.060, "unit": "kL"}
